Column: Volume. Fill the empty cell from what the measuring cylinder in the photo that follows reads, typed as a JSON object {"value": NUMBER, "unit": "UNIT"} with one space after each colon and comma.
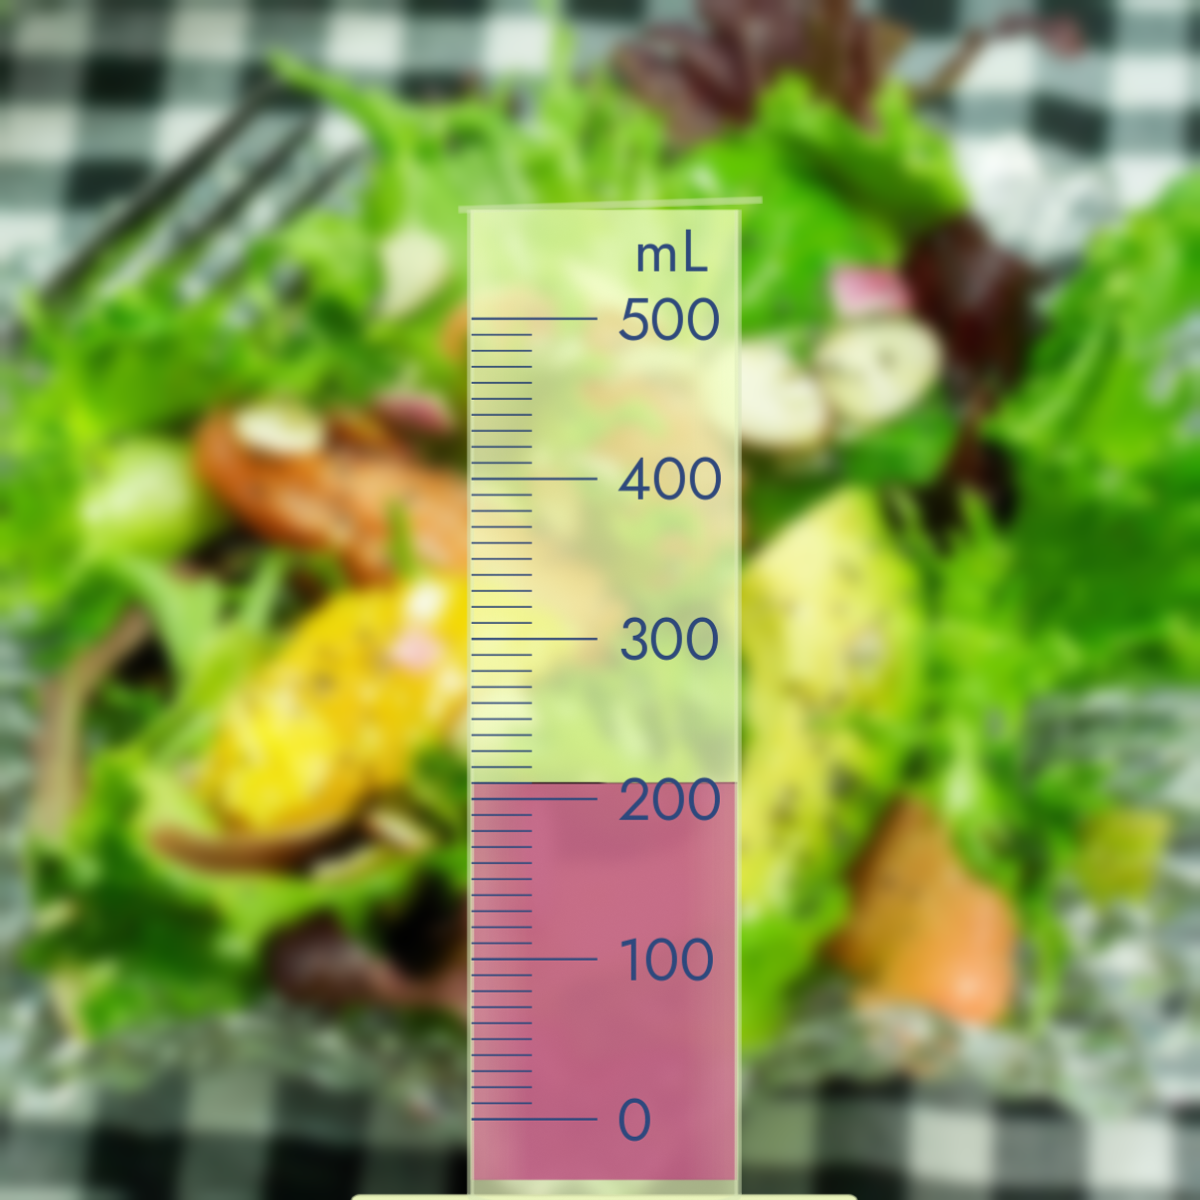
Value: {"value": 210, "unit": "mL"}
